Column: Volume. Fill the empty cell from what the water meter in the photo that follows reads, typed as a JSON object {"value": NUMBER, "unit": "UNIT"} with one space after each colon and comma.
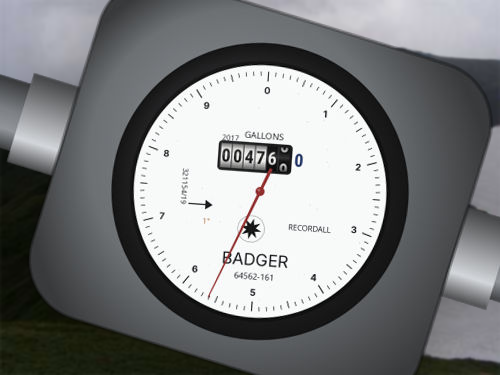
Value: {"value": 47685.6, "unit": "gal"}
